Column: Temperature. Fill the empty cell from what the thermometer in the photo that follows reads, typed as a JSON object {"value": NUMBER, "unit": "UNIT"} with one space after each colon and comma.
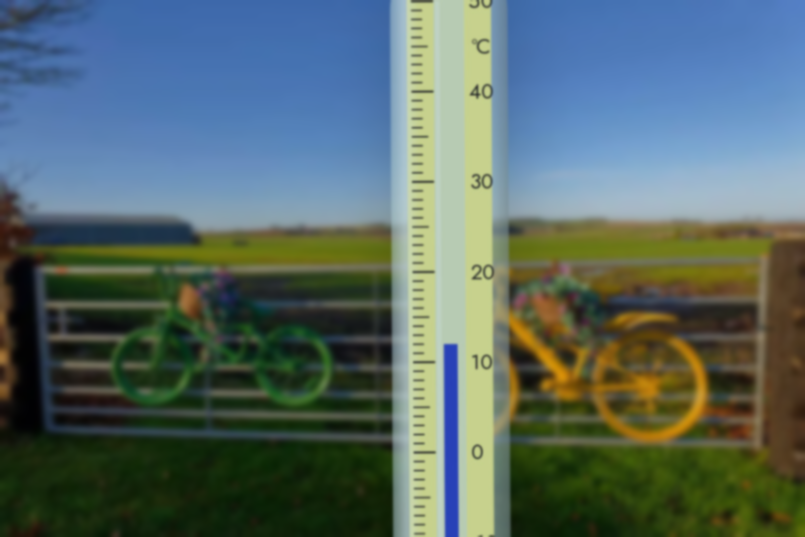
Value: {"value": 12, "unit": "°C"}
